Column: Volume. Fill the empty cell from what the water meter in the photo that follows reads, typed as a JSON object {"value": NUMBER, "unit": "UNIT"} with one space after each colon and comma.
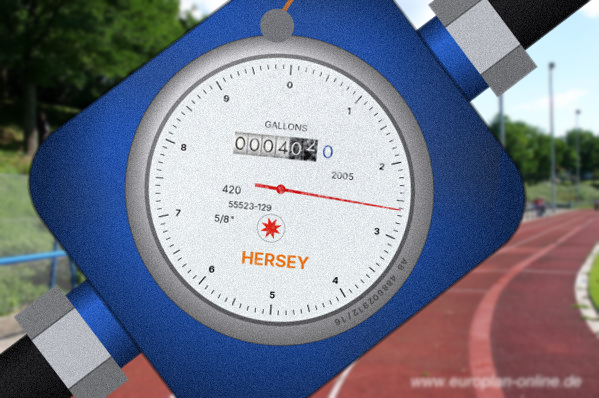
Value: {"value": 4022.6, "unit": "gal"}
